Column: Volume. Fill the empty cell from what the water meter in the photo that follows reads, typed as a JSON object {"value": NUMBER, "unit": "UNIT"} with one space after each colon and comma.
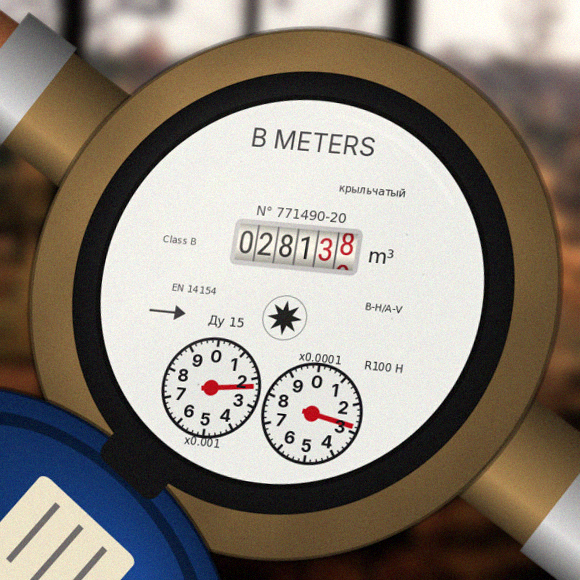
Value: {"value": 281.3822, "unit": "m³"}
